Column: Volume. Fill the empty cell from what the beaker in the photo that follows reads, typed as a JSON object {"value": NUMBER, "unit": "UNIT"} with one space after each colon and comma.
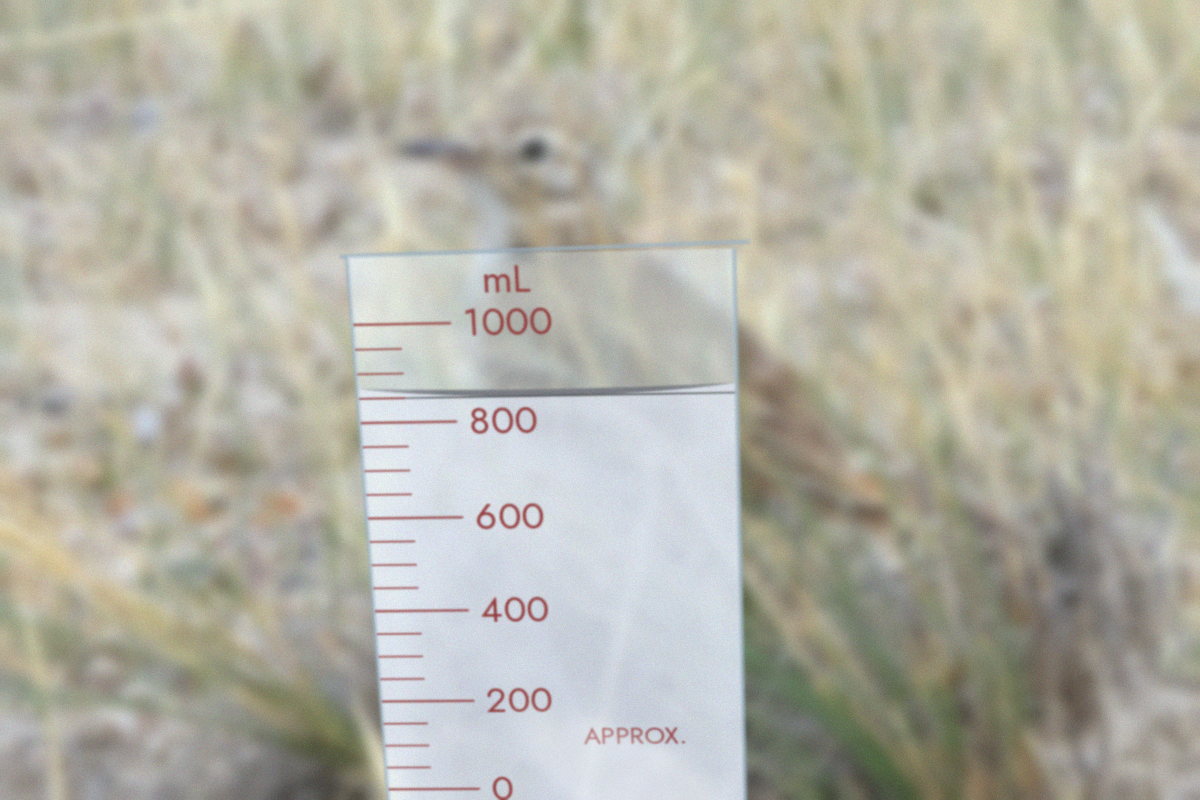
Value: {"value": 850, "unit": "mL"}
